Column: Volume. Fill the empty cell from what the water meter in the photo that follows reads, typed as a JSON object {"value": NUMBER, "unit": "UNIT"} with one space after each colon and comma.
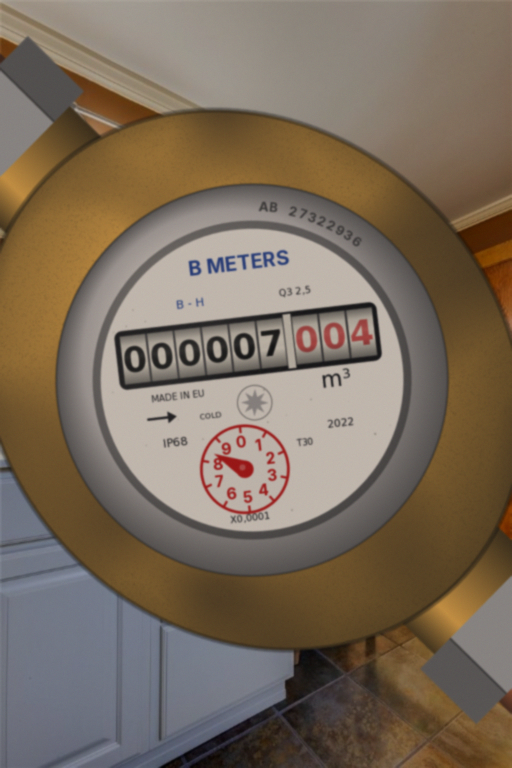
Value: {"value": 7.0048, "unit": "m³"}
